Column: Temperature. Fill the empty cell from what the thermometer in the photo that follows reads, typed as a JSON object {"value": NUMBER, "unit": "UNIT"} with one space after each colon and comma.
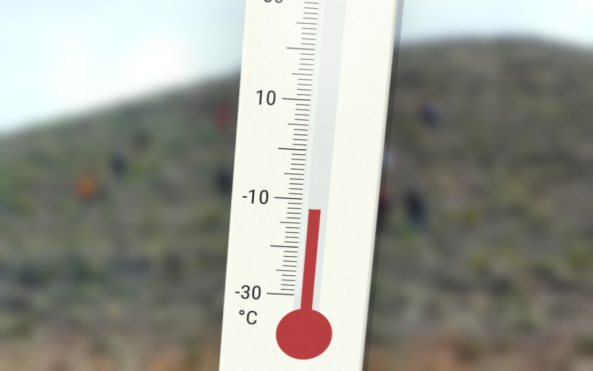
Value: {"value": -12, "unit": "°C"}
